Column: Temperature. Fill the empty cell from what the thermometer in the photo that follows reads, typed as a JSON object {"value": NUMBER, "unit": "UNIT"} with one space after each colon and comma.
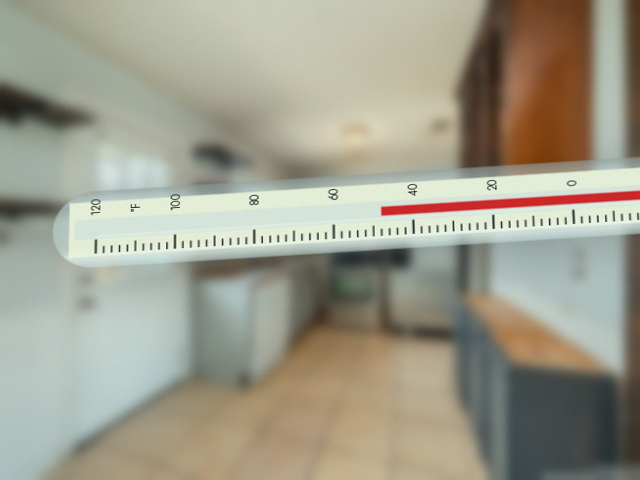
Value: {"value": 48, "unit": "°F"}
